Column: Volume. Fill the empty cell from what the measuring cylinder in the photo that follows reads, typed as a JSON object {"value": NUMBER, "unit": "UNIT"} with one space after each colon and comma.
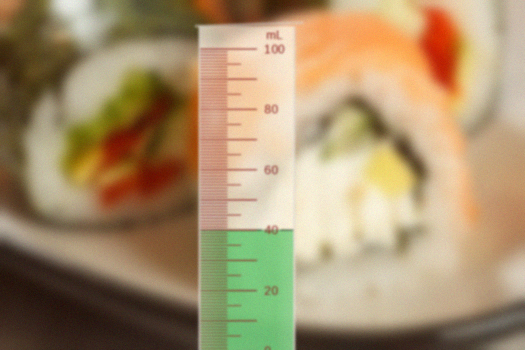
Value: {"value": 40, "unit": "mL"}
